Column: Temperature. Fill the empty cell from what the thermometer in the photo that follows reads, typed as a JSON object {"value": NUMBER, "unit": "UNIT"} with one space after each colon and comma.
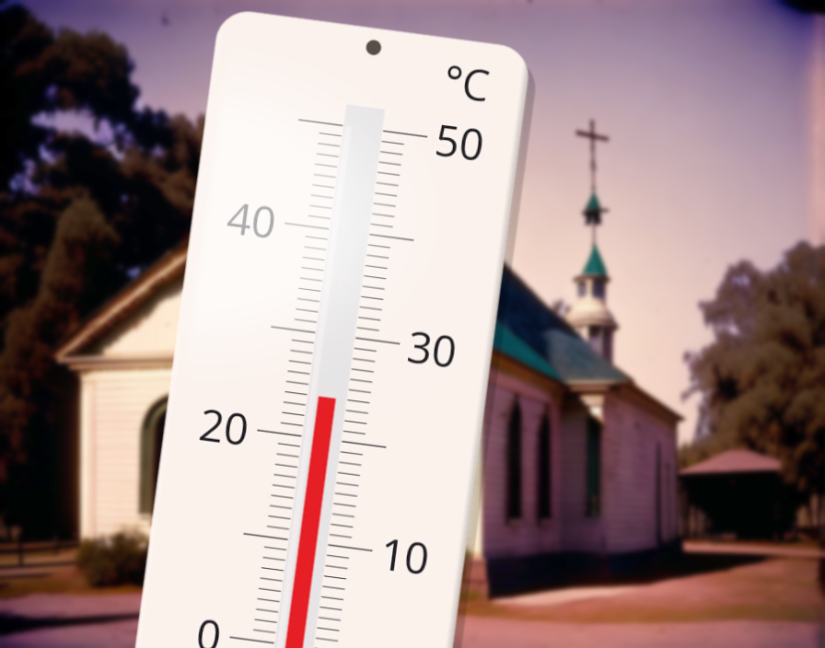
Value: {"value": 24, "unit": "°C"}
